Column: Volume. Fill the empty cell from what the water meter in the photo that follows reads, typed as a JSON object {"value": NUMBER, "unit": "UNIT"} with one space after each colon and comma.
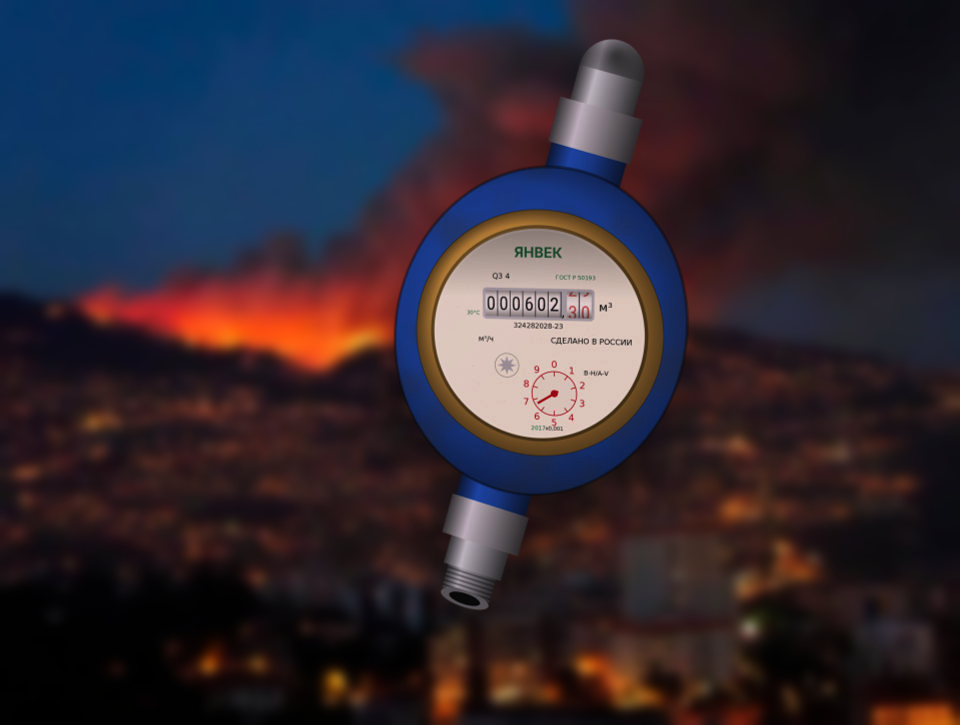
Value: {"value": 602.296, "unit": "m³"}
